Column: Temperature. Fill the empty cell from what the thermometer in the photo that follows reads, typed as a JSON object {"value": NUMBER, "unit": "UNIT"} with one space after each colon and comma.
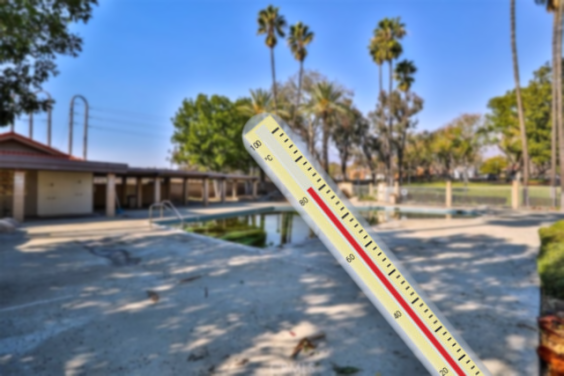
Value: {"value": 82, "unit": "°C"}
